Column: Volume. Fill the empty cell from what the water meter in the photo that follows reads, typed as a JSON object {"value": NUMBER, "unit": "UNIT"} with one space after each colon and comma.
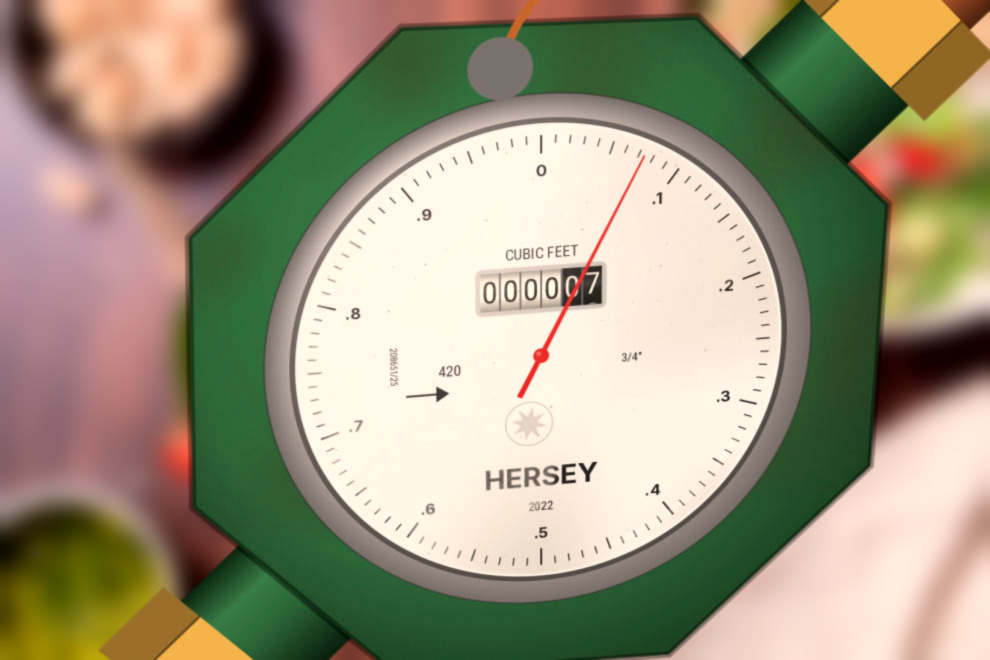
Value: {"value": 7.07, "unit": "ft³"}
